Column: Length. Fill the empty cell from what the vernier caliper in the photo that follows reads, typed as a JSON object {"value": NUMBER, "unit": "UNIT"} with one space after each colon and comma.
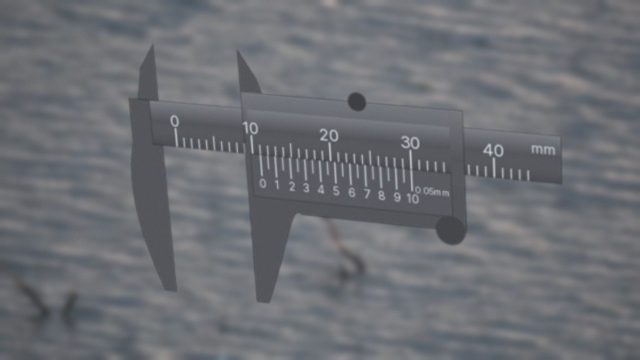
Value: {"value": 11.0, "unit": "mm"}
